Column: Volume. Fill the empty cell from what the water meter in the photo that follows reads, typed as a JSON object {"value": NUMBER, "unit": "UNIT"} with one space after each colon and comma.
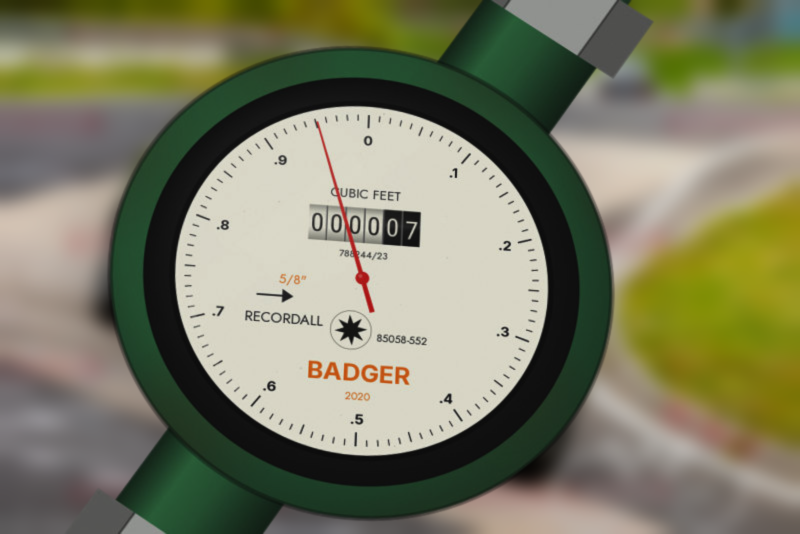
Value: {"value": 6.95, "unit": "ft³"}
